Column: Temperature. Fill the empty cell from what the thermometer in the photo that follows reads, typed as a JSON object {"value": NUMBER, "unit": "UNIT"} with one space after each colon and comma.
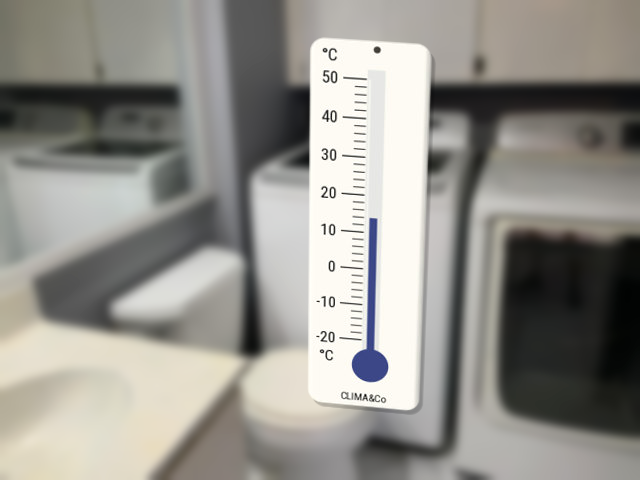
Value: {"value": 14, "unit": "°C"}
